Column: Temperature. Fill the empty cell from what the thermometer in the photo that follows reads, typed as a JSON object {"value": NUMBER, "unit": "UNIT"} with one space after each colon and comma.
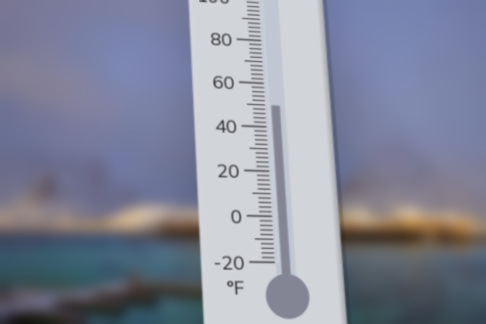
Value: {"value": 50, "unit": "°F"}
